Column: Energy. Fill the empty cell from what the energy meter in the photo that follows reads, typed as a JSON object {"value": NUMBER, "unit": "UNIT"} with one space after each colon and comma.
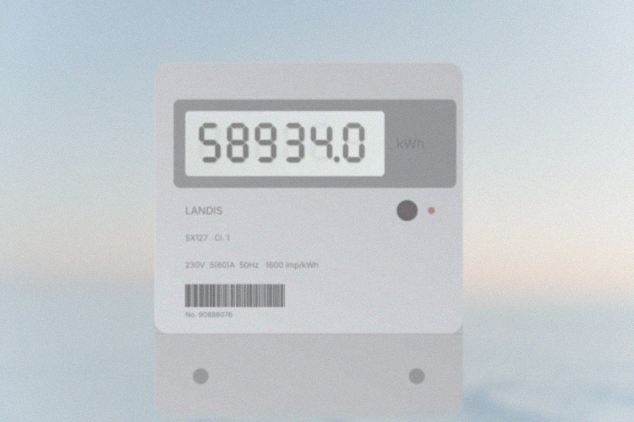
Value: {"value": 58934.0, "unit": "kWh"}
